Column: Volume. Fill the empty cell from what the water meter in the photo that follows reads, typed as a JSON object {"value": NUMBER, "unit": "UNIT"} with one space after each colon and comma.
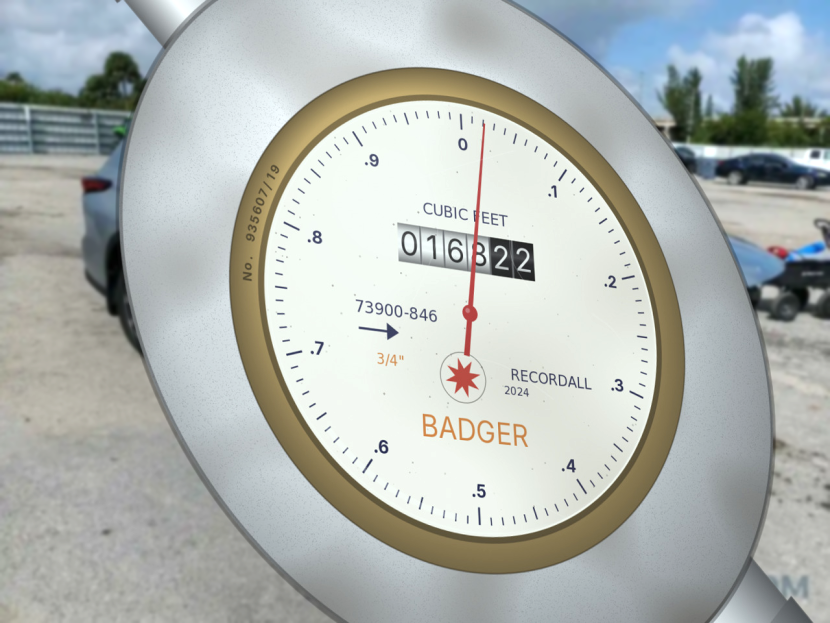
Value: {"value": 16822.02, "unit": "ft³"}
